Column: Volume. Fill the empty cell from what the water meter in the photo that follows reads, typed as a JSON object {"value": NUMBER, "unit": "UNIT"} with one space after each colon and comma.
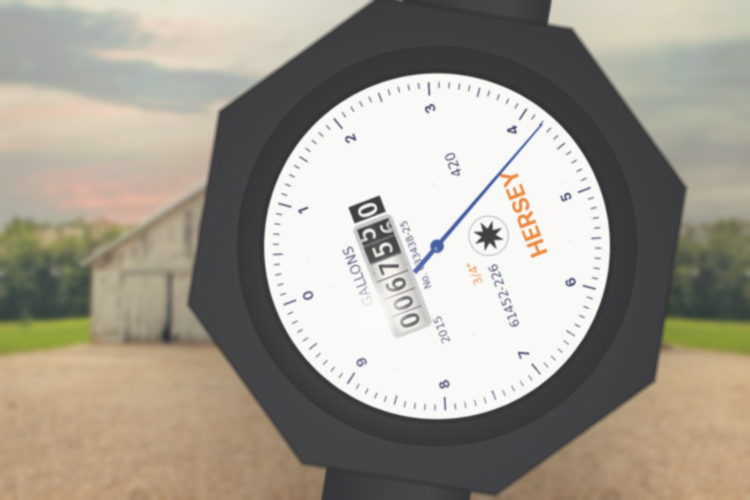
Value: {"value": 67554.2, "unit": "gal"}
